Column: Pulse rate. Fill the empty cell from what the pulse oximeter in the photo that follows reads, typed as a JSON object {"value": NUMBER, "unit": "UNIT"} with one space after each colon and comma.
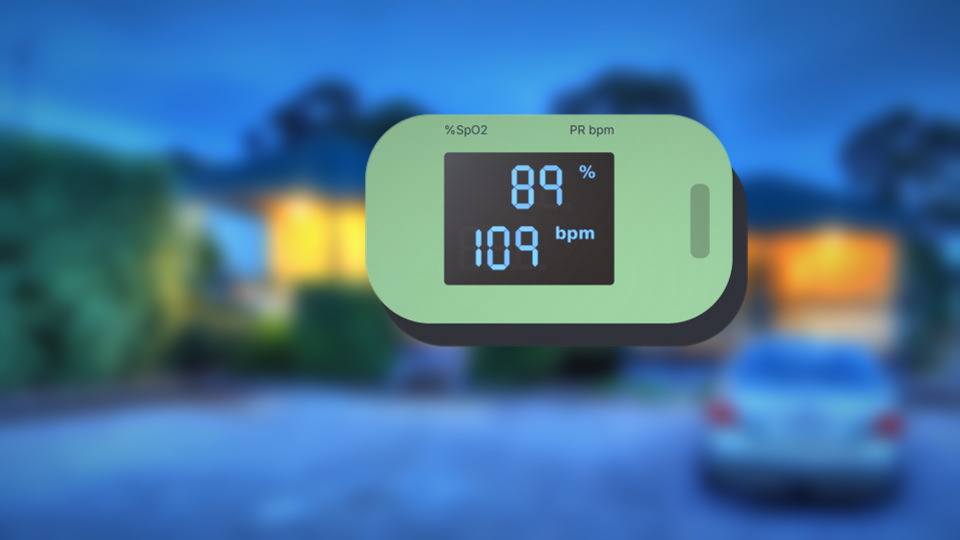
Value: {"value": 109, "unit": "bpm"}
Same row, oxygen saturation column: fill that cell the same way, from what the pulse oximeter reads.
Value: {"value": 89, "unit": "%"}
